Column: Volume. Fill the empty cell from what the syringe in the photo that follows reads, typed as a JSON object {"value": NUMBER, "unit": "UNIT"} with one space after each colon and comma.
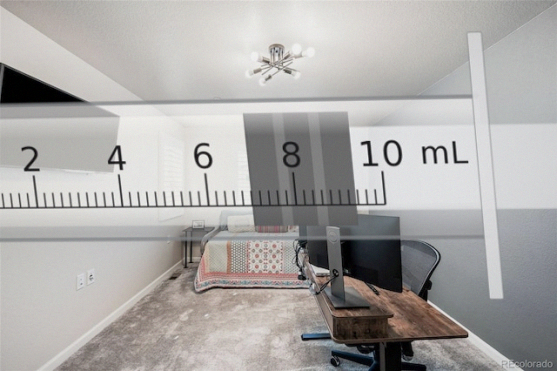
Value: {"value": 7, "unit": "mL"}
